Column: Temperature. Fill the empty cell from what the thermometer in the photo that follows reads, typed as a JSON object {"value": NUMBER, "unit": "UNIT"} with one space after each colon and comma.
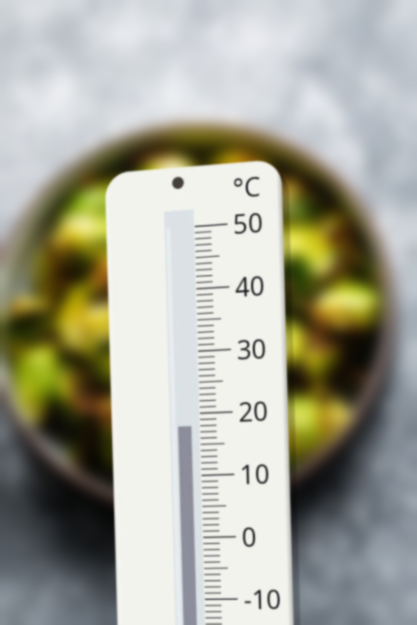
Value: {"value": 18, "unit": "°C"}
